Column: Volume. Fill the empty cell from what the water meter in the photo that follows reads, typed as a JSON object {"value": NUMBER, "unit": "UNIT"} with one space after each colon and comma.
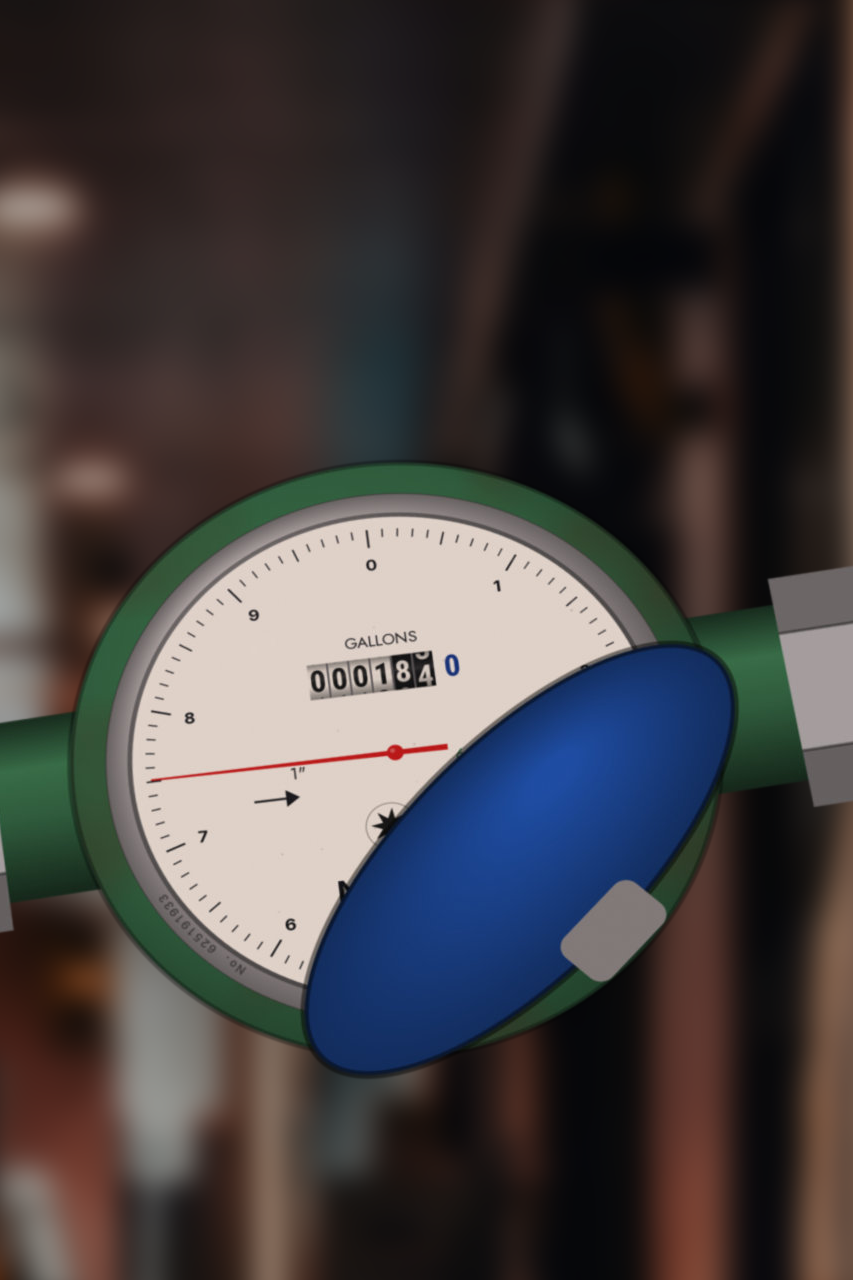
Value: {"value": 1837.5, "unit": "gal"}
